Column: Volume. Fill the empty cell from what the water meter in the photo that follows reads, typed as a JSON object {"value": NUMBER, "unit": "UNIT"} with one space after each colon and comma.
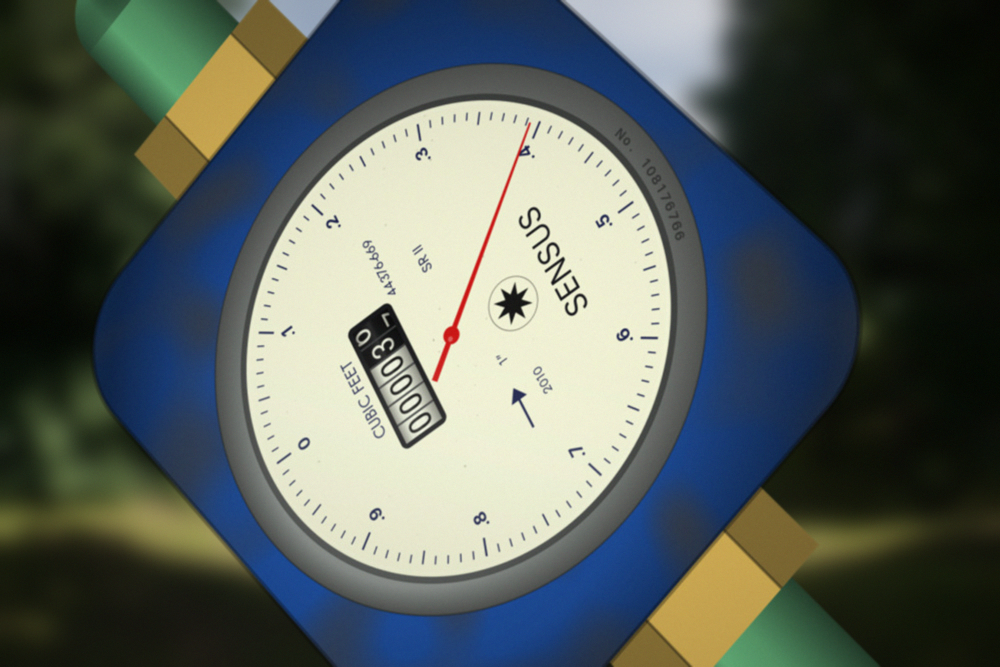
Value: {"value": 36.39, "unit": "ft³"}
